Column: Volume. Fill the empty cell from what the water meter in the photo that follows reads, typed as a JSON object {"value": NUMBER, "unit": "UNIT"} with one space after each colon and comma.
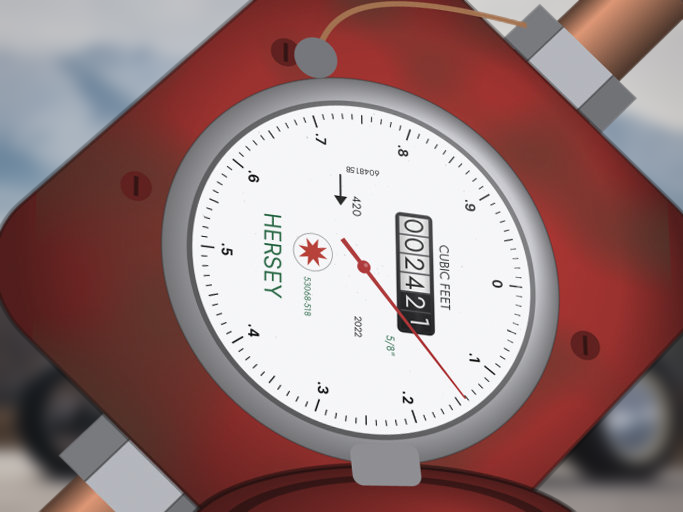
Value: {"value": 2421.14, "unit": "ft³"}
